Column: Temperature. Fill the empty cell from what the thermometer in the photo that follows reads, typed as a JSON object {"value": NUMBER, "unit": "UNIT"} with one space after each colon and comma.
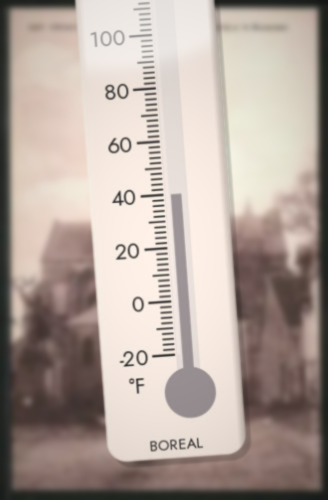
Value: {"value": 40, "unit": "°F"}
